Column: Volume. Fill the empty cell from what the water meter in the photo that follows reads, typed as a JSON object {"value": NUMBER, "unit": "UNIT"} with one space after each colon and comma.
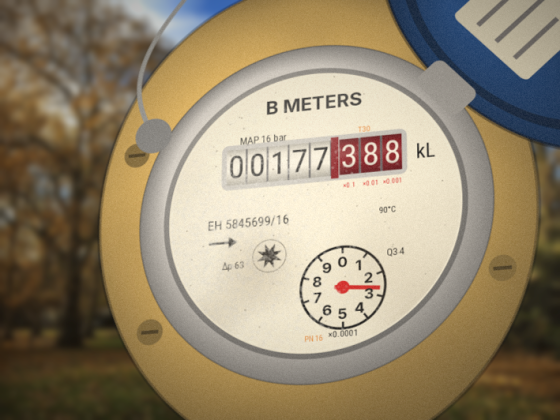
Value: {"value": 177.3882, "unit": "kL"}
